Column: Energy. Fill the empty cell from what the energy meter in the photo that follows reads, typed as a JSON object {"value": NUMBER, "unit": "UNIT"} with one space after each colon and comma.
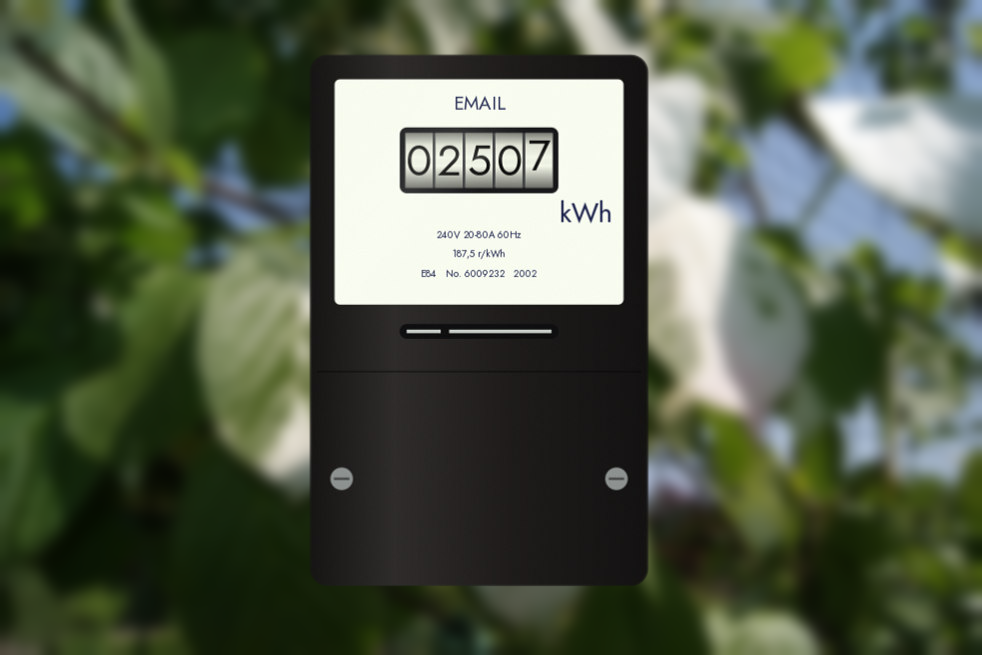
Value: {"value": 2507, "unit": "kWh"}
